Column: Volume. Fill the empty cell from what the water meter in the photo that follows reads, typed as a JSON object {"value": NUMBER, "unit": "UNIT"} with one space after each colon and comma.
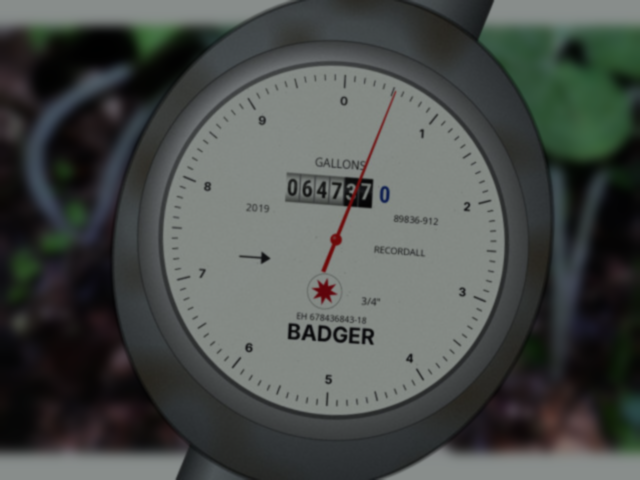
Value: {"value": 647370.5, "unit": "gal"}
